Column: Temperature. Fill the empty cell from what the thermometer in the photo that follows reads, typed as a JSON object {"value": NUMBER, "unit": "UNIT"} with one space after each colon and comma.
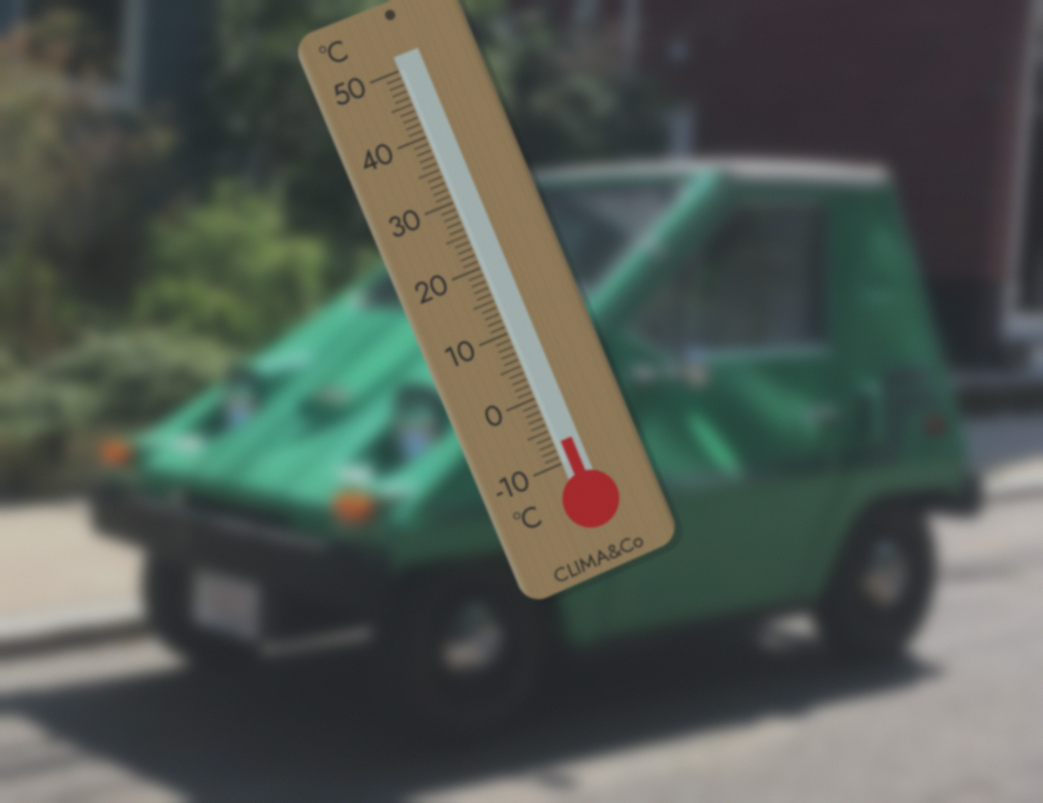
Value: {"value": -7, "unit": "°C"}
